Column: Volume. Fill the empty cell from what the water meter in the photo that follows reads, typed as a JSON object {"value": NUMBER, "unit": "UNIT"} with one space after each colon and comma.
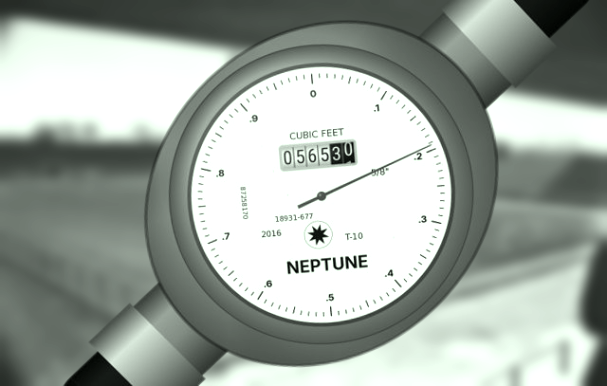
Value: {"value": 56530.19, "unit": "ft³"}
